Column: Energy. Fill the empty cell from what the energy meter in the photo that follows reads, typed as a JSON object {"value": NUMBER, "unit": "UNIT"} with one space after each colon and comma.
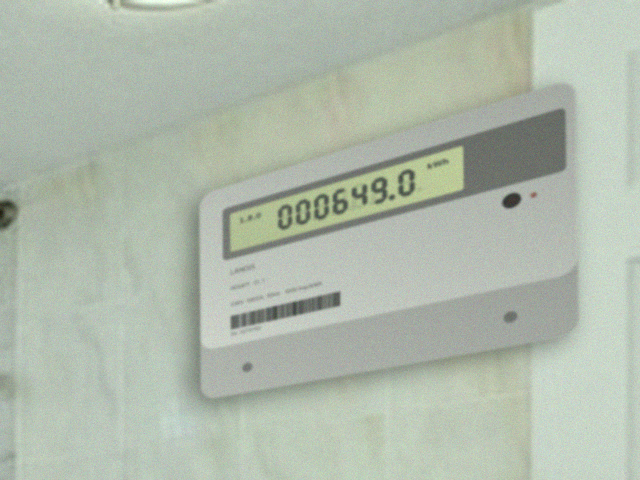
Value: {"value": 649.0, "unit": "kWh"}
